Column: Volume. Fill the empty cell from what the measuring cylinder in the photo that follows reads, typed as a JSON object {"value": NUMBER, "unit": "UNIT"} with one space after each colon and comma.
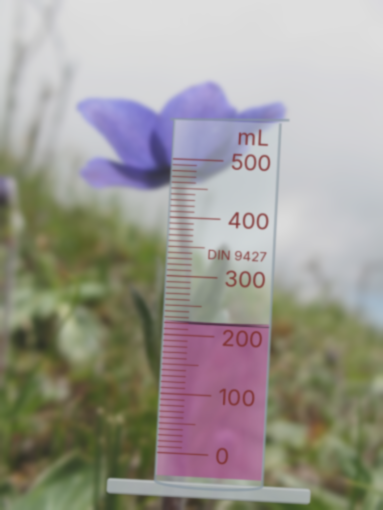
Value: {"value": 220, "unit": "mL"}
